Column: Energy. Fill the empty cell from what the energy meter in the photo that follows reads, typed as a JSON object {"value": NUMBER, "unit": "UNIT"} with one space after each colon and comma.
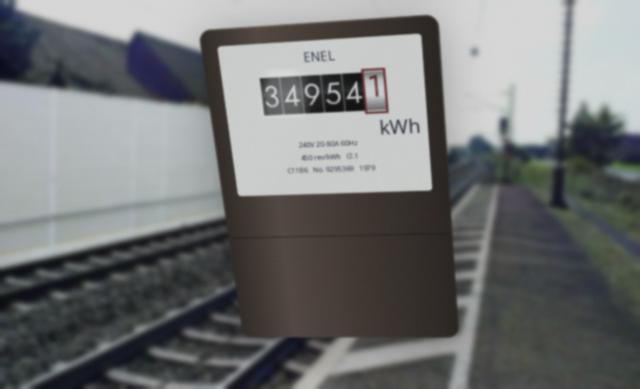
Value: {"value": 34954.1, "unit": "kWh"}
